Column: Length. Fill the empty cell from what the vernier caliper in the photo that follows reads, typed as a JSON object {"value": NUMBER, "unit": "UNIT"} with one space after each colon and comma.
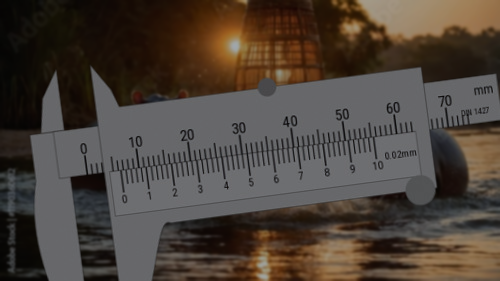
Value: {"value": 6.5, "unit": "mm"}
